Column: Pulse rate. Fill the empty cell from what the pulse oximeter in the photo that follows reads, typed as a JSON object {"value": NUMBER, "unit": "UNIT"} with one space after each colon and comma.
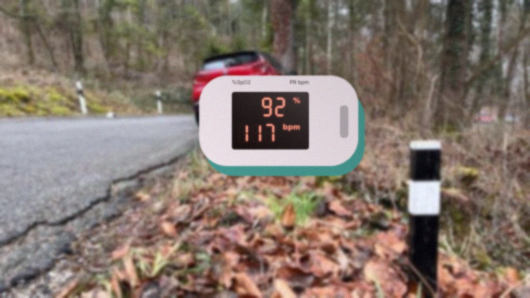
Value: {"value": 117, "unit": "bpm"}
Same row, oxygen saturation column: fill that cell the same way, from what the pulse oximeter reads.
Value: {"value": 92, "unit": "%"}
